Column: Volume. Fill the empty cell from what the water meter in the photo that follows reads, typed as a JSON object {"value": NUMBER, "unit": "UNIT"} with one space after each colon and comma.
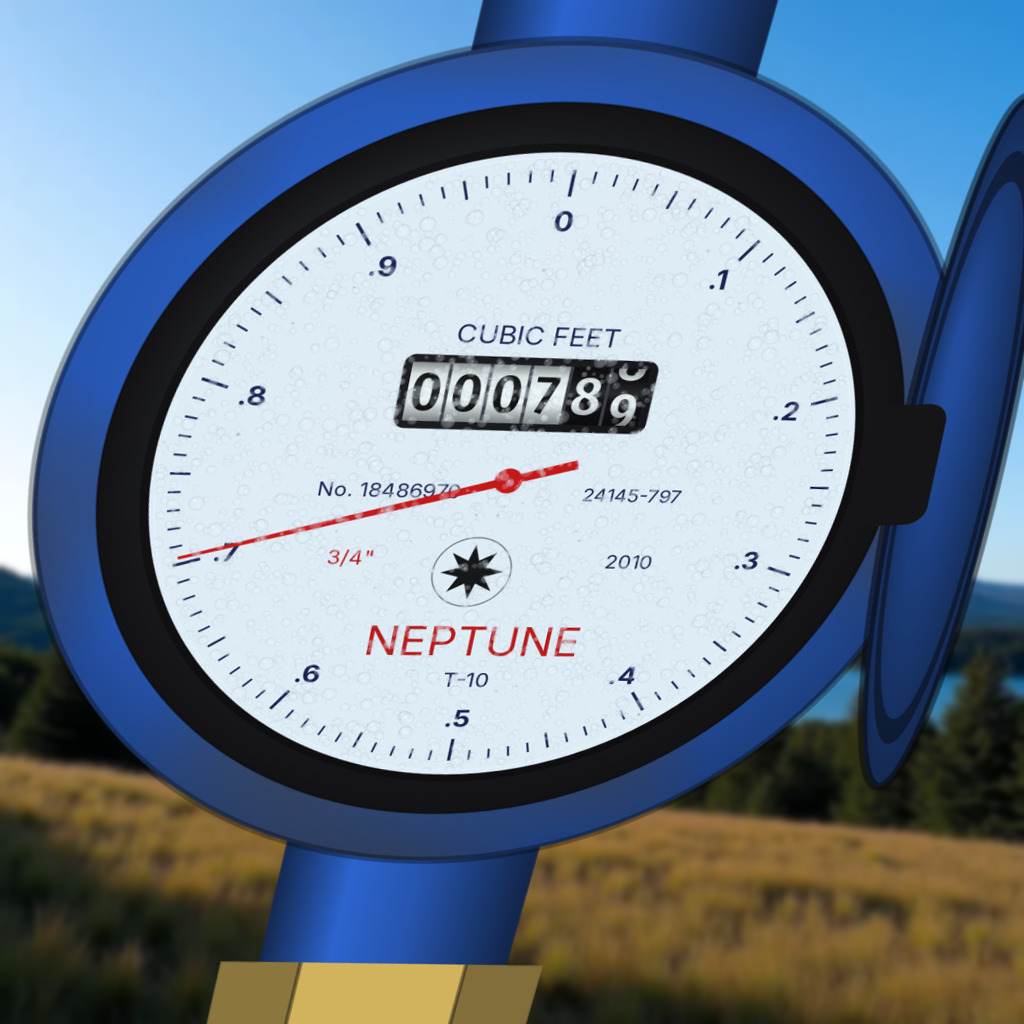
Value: {"value": 788.70, "unit": "ft³"}
